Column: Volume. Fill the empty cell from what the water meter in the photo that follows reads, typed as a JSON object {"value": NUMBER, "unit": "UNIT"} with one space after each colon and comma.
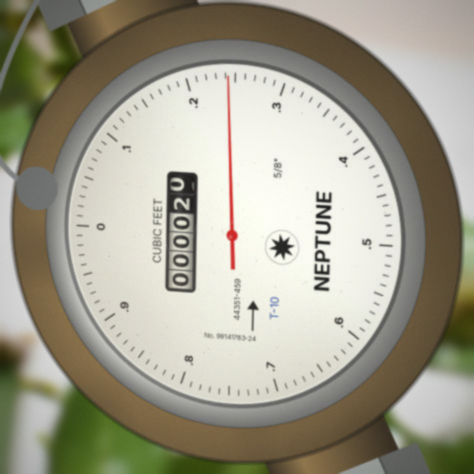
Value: {"value": 20.24, "unit": "ft³"}
